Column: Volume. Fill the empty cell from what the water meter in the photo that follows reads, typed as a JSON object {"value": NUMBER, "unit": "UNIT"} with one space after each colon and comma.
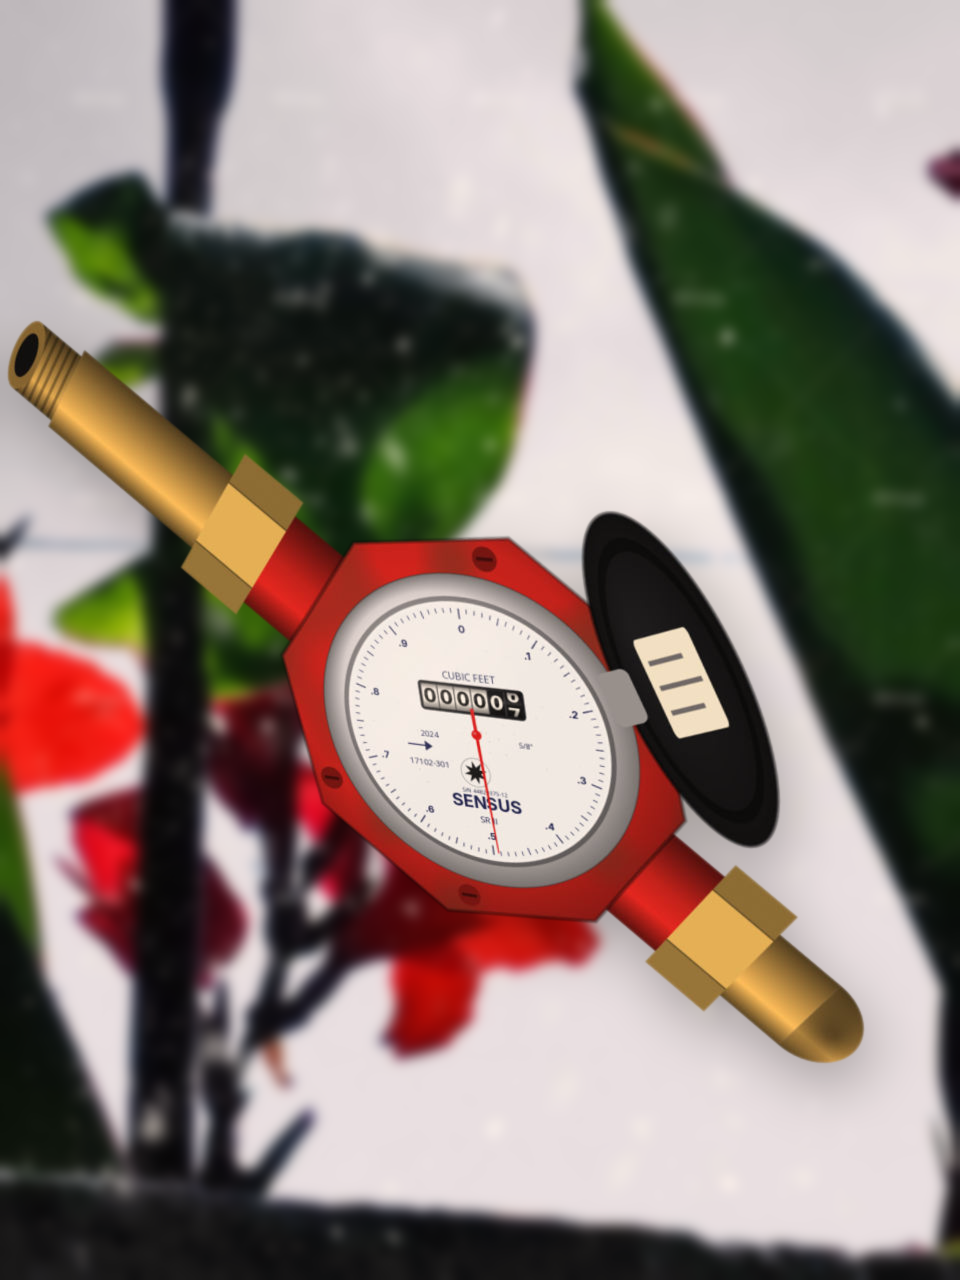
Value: {"value": 6.49, "unit": "ft³"}
